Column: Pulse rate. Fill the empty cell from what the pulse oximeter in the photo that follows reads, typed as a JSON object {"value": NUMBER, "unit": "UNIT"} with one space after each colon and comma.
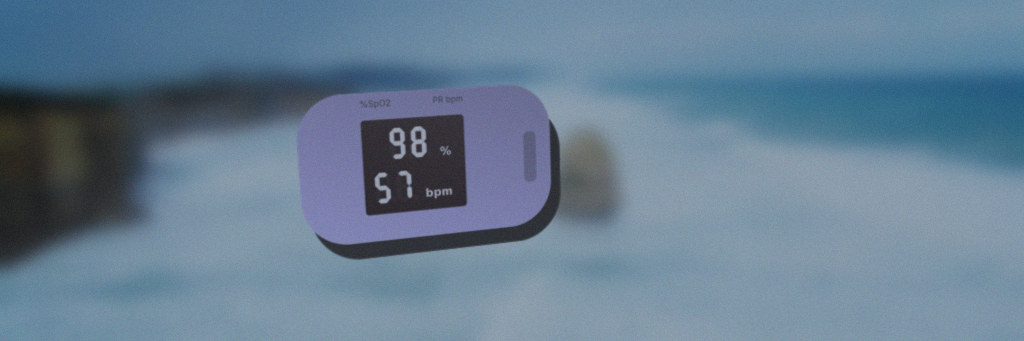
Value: {"value": 57, "unit": "bpm"}
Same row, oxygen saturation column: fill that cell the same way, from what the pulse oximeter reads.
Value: {"value": 98, "unit": "%"}
